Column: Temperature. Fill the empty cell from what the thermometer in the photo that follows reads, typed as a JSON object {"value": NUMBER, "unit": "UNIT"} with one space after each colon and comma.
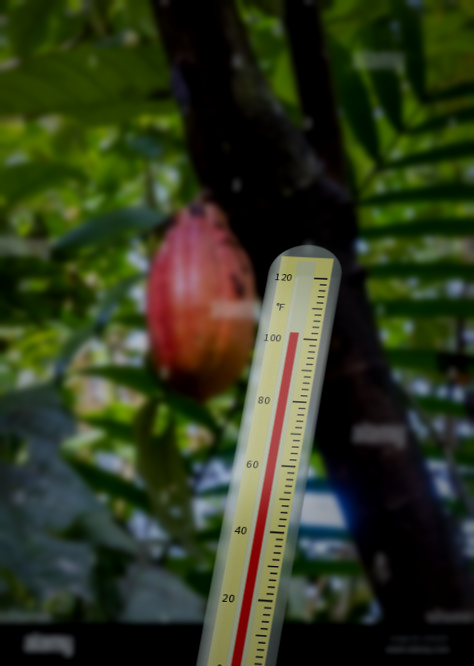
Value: {"value": 102, "unit": "°F"}
